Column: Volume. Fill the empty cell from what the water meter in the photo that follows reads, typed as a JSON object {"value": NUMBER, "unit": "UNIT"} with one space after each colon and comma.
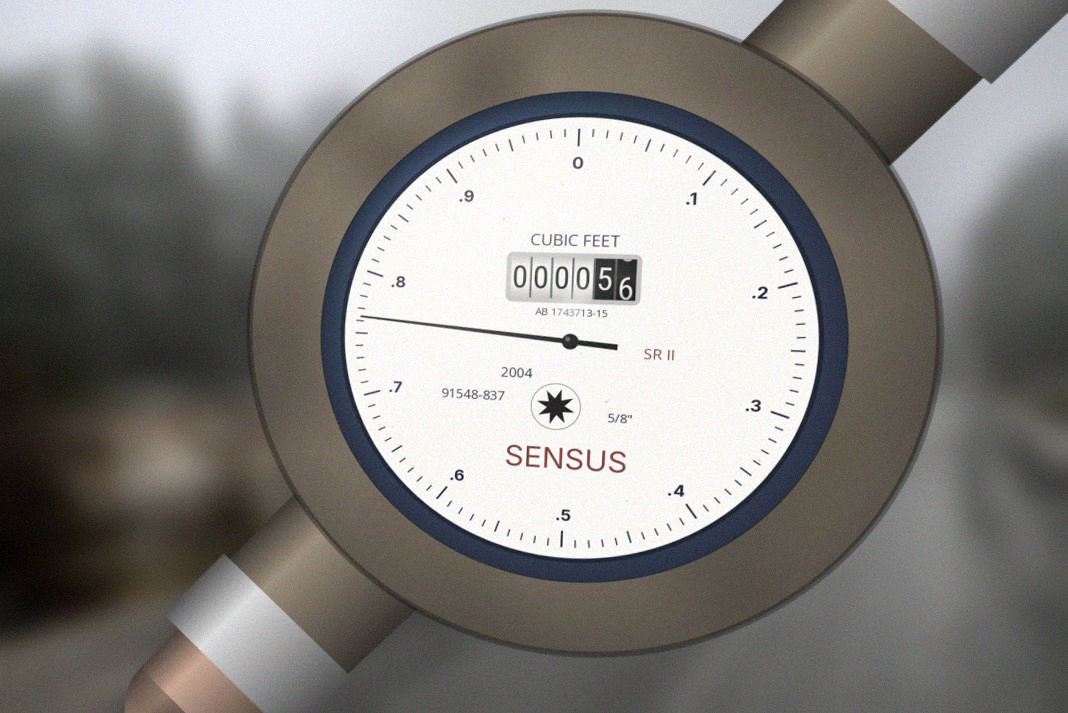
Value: {"value": 55.76, "unit": "ft³"}
